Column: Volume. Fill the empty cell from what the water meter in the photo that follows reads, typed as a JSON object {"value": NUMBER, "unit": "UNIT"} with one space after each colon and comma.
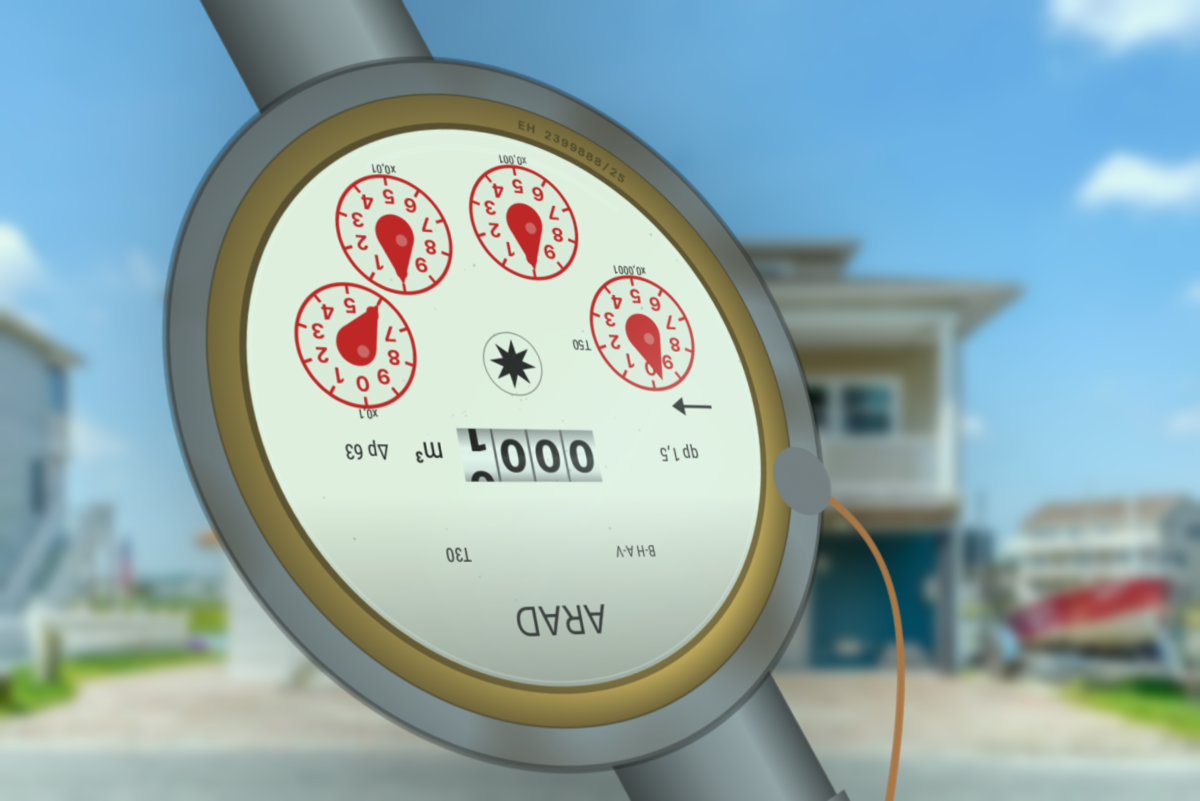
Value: {"value": 0.5999, "unit": "m³"}
